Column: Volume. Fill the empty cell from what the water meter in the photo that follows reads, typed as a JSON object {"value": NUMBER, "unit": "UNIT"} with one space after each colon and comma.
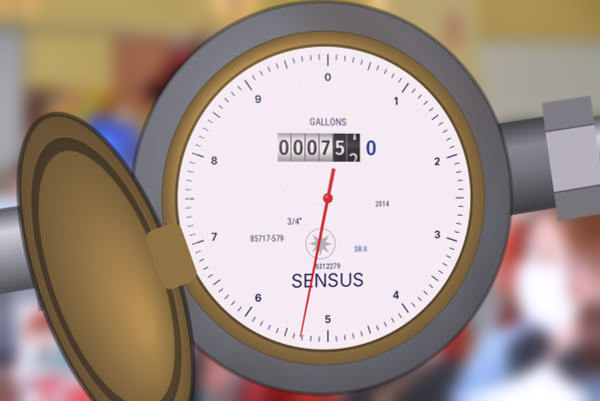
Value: {"value": 7515.3, "unit": "gal"}
